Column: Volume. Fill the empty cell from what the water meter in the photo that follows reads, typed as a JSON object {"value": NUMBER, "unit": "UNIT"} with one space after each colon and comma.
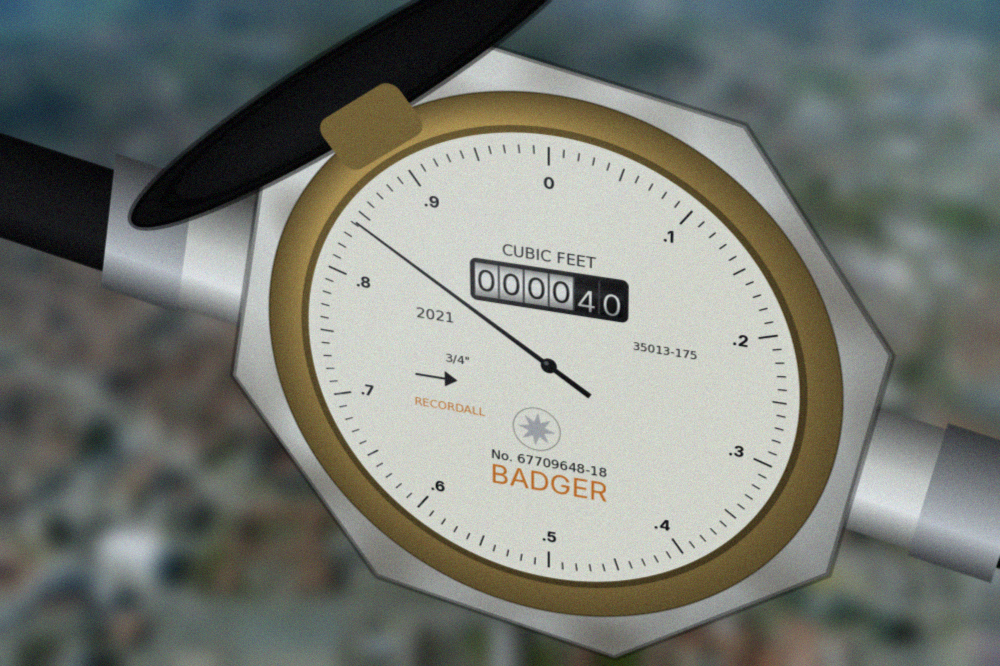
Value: {"value": 39.84, "unit": "ft³"}
